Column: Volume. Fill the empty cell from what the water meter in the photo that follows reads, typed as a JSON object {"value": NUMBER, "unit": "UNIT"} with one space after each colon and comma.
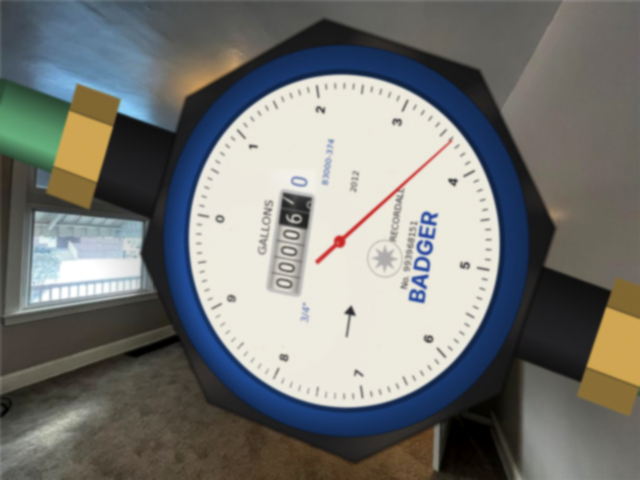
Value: {"value": 673.6, "unit": "gal"}
